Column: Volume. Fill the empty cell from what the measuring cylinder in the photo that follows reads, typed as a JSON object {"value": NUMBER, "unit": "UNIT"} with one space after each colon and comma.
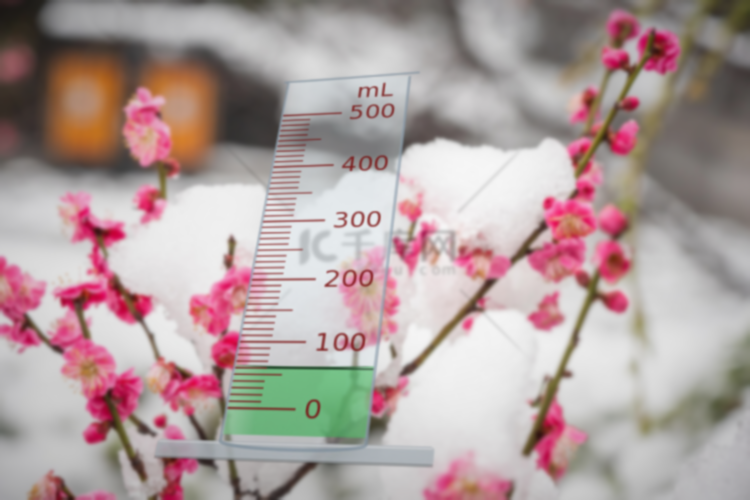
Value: {"value": 60, "unit": "mL"}
